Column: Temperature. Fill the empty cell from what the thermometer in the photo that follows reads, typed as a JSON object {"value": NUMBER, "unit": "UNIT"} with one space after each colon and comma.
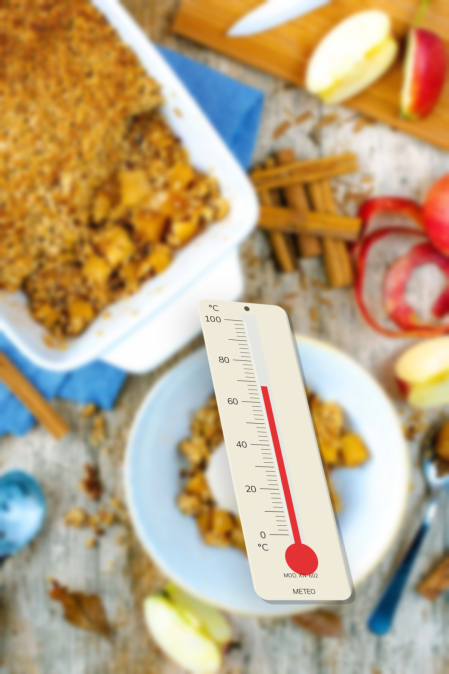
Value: {"value": 68, "unit": "°C"}
